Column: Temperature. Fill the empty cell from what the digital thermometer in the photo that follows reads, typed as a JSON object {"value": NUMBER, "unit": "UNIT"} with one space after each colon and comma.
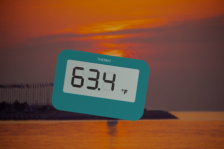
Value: {"value": 63.4, "unit": "°F"}
